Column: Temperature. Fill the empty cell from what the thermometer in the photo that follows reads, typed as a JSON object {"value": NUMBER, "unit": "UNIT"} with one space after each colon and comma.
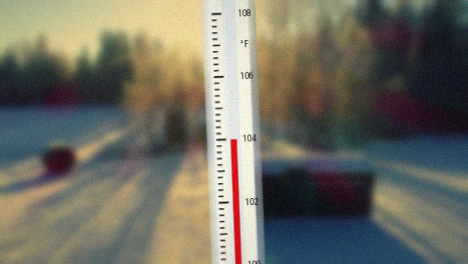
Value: {"value": 104, "unit": "°F"}
